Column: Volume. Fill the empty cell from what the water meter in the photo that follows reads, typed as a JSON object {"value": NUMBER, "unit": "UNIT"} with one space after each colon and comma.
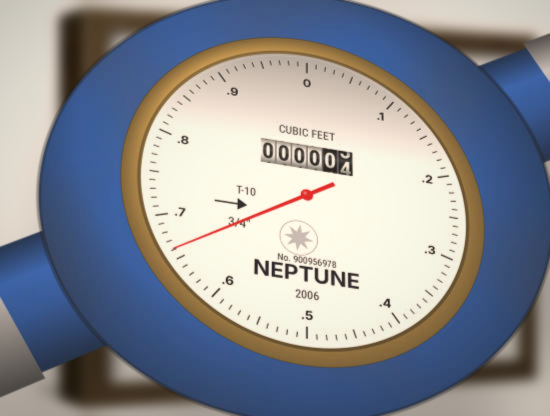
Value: {"value": 3.66, "unit": "ft³"}
